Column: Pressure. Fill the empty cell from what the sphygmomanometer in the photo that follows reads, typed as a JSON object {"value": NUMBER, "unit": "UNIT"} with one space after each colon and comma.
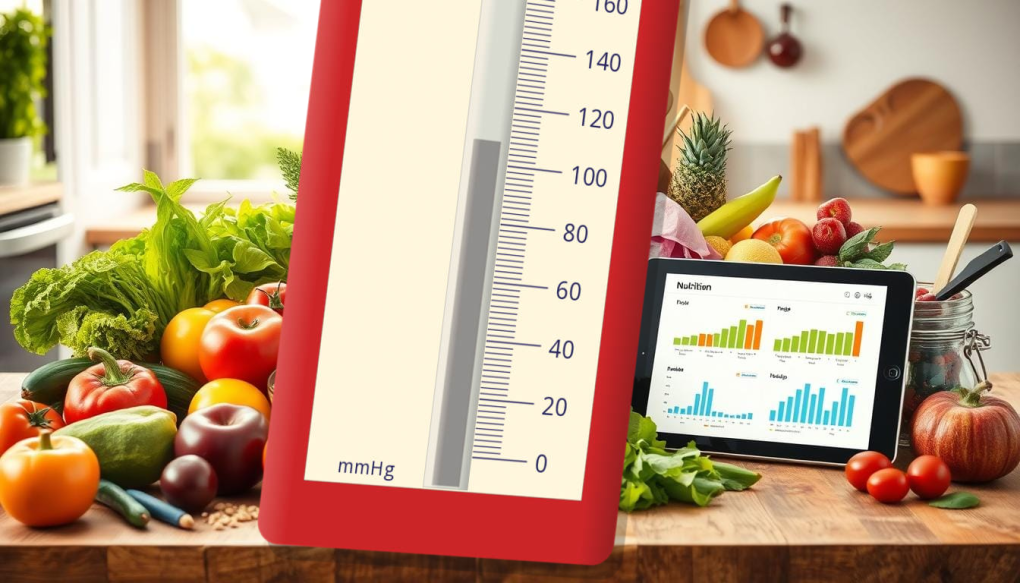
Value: {"value": 108, "unit": "mmHg"}
